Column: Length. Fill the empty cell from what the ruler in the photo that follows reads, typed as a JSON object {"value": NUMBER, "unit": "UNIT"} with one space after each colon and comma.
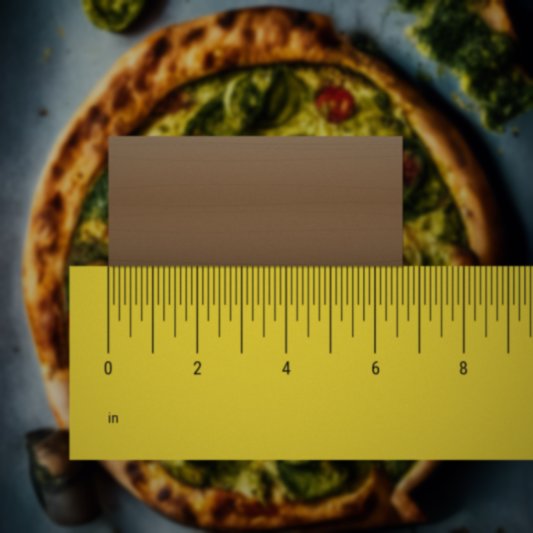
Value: {"value": 6.625, "unit": "in"}
